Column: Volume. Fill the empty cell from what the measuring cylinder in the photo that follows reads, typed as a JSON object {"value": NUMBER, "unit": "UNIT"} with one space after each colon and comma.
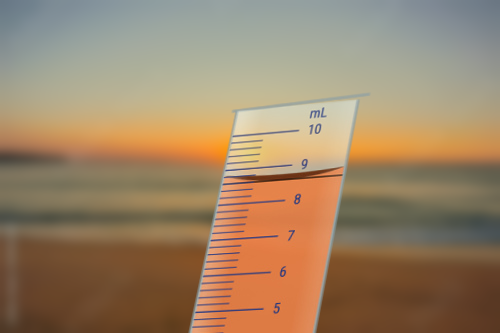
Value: {"value": 8.6, "unit": "mL"}
